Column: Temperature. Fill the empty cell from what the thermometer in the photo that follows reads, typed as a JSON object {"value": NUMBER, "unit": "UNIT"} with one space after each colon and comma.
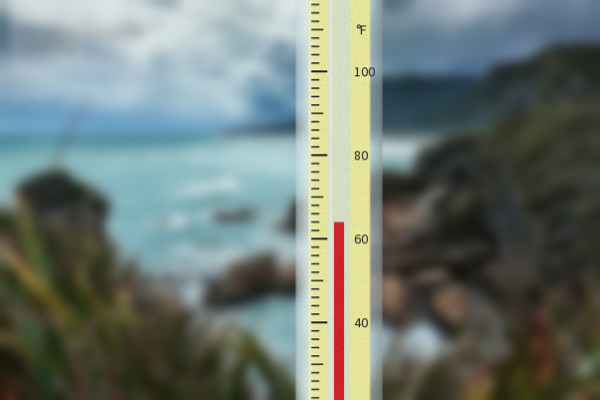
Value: {"value": 64, "unit": "°F"}
